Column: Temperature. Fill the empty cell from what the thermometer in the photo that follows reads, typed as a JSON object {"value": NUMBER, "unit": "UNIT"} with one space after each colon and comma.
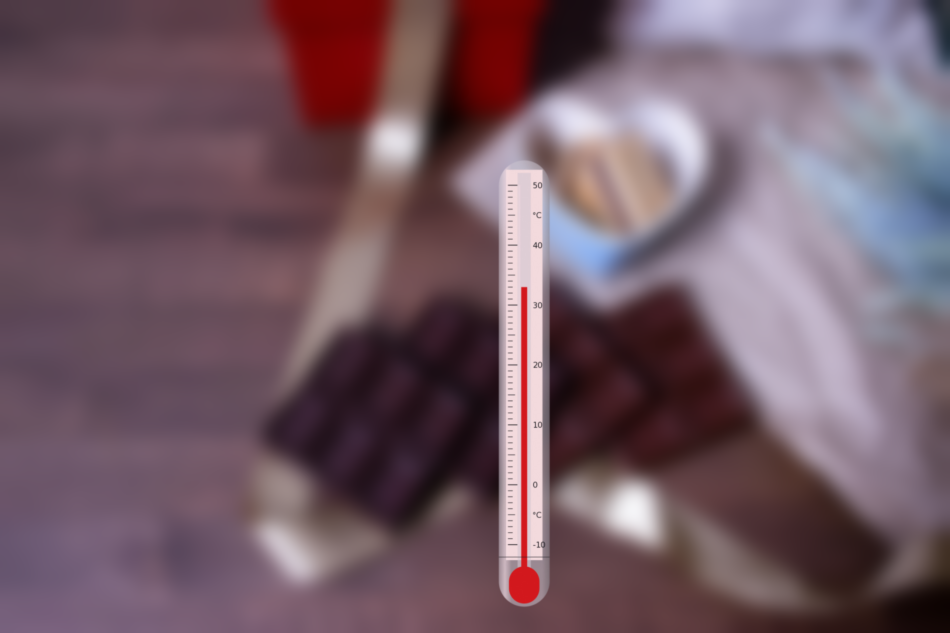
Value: {"value": 33, "unit": "°C"}
